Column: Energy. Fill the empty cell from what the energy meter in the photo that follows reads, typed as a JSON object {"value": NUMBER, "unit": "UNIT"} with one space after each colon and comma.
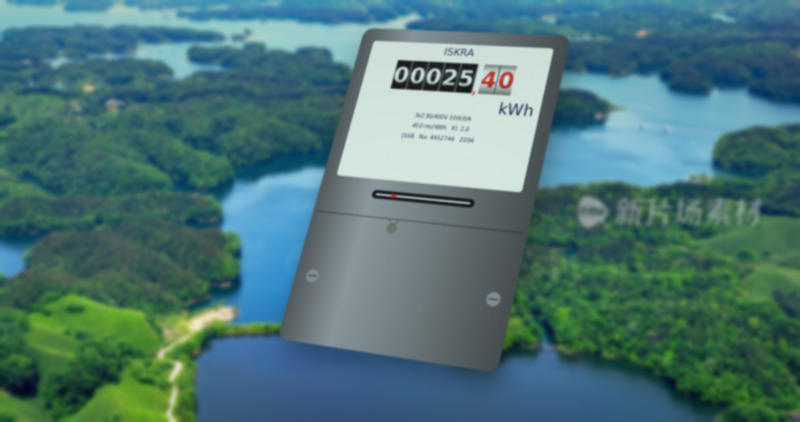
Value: {"value": 25.40, "unit": "kWh"}
